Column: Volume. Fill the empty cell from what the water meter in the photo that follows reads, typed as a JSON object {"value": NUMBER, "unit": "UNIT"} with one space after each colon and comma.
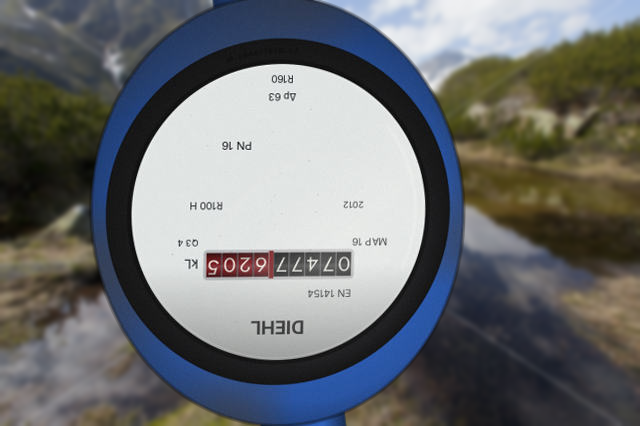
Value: {"value": 7477.6205, "unit": "kL"}
